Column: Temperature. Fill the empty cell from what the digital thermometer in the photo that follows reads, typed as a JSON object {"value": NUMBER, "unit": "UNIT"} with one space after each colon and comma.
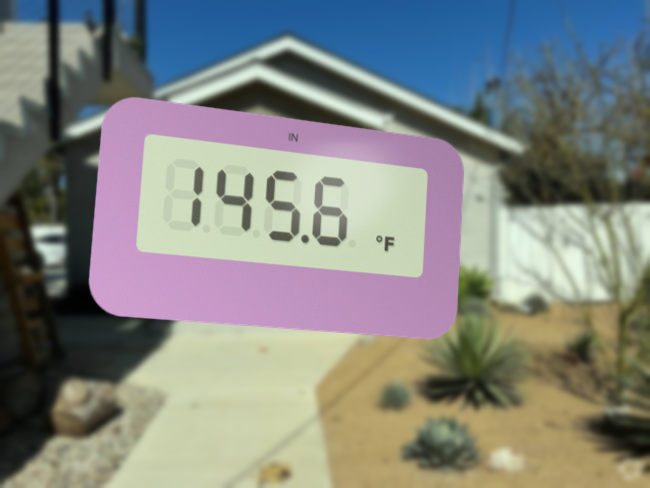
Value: {"value": 145.6, "unit": "°F"}
